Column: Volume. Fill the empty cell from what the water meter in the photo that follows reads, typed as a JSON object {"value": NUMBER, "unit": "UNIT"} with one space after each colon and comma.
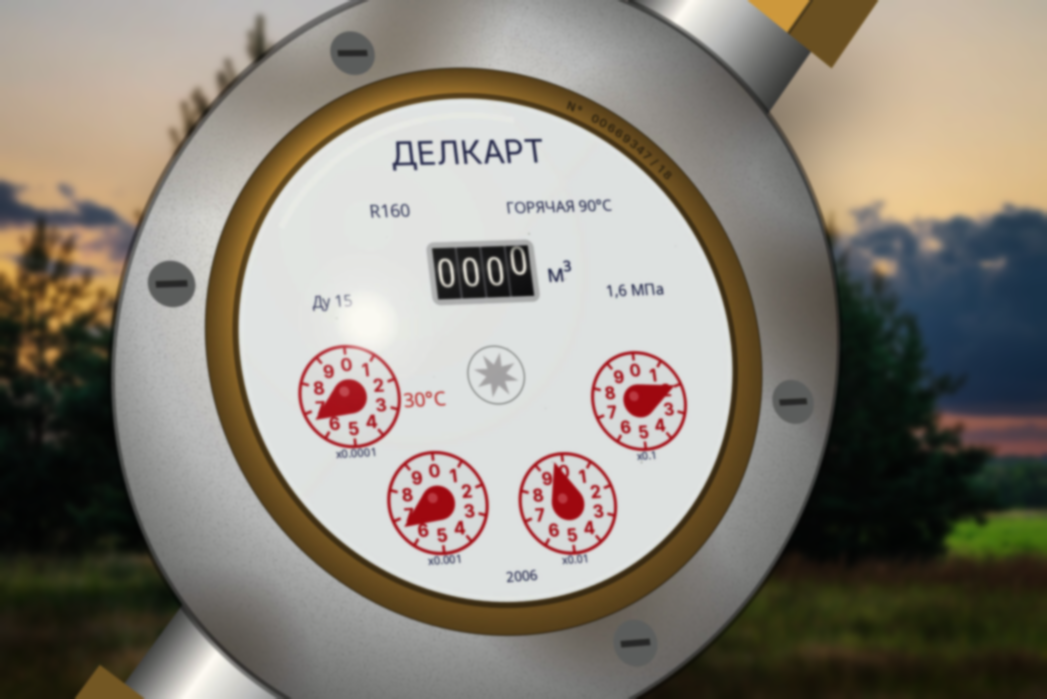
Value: {"value": 0.1966, "unit": "m³"}
